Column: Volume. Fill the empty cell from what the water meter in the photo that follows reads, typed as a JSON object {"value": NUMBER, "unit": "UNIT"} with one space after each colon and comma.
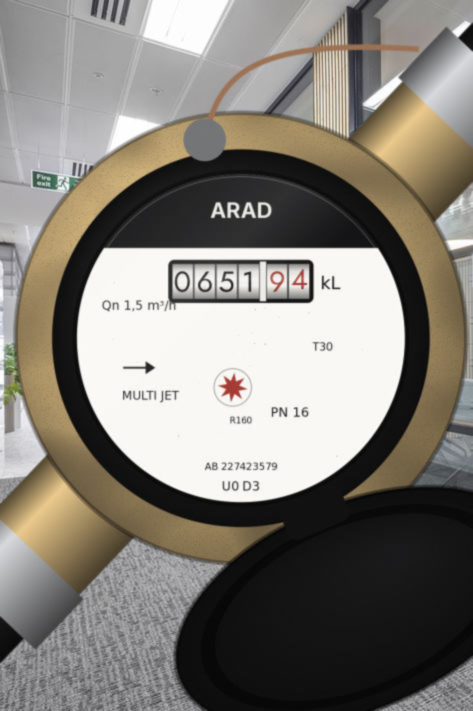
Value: {"value": 651.94, "unit": "kL"}
